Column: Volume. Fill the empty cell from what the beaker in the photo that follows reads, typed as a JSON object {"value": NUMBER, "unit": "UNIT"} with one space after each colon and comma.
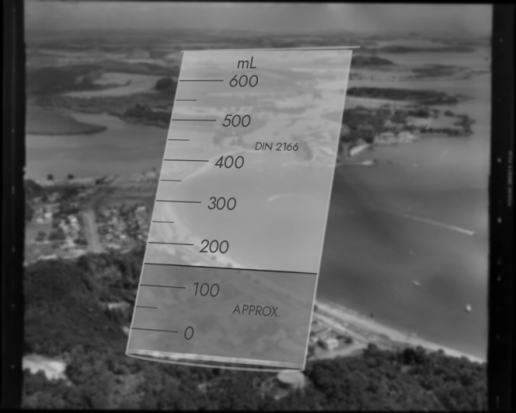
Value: {"value": 150, "unit": "mL"}
